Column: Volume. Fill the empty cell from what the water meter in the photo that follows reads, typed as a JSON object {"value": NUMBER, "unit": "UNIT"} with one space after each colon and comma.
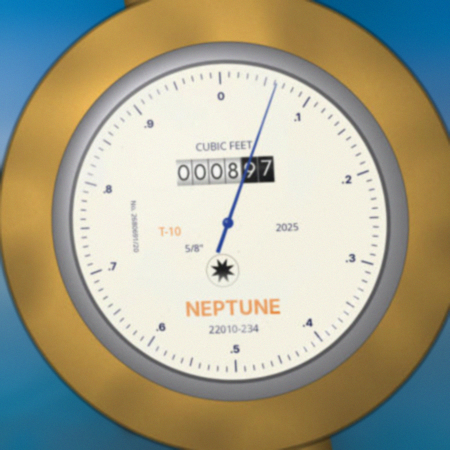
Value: {"value": 897.06, "unit": "ft³"}
